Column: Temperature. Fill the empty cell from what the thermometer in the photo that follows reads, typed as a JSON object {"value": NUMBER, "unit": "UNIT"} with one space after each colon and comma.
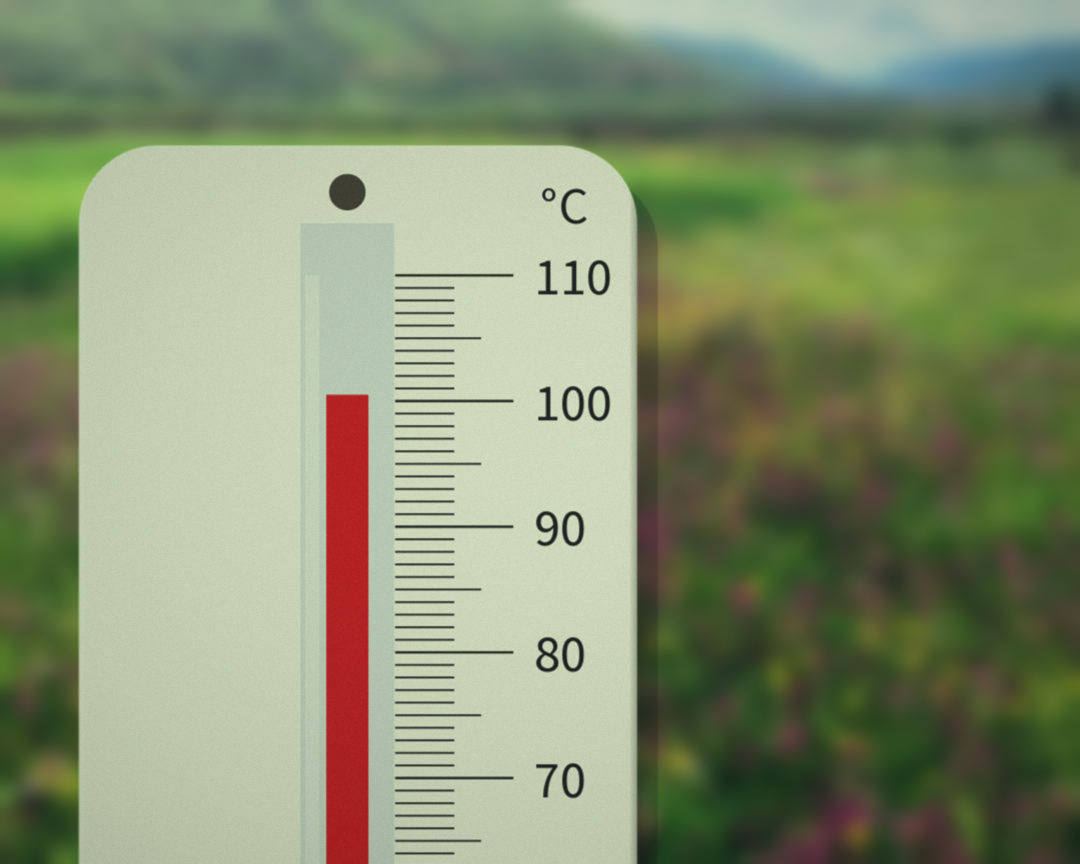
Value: {"value": 100.5, "unit": "°C"}
